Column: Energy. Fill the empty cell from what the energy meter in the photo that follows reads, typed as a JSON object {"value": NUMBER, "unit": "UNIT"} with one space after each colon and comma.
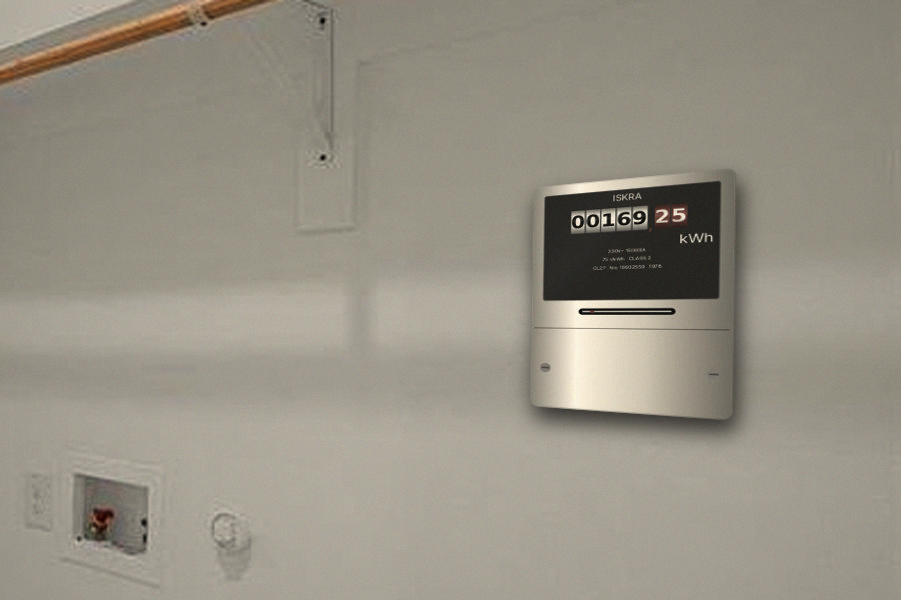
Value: {"value": 169.25, "unit": "kWh"}
